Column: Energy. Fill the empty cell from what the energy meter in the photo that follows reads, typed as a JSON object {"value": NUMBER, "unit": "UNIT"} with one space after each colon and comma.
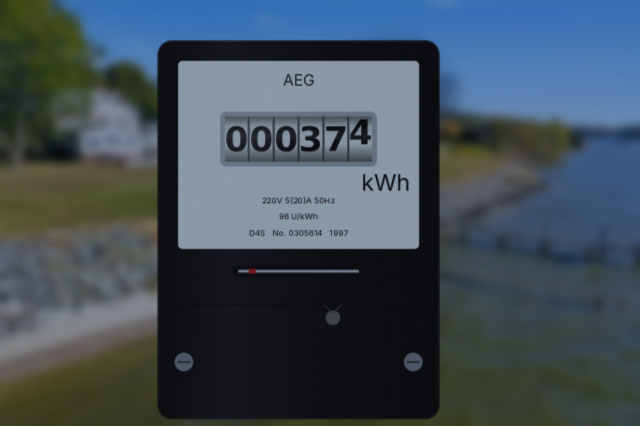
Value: {"value": 374, "unit": "kWh"}
